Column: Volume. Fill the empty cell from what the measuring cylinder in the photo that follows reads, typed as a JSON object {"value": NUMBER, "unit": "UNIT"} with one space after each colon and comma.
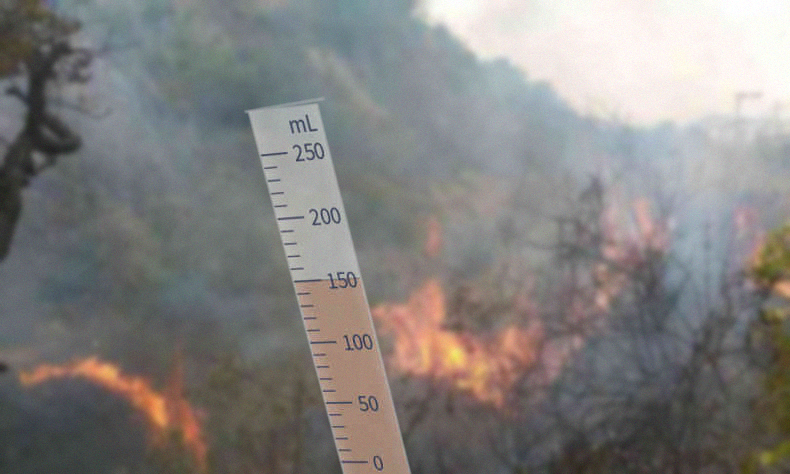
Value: {"value": 150, "unit": "mL"}
